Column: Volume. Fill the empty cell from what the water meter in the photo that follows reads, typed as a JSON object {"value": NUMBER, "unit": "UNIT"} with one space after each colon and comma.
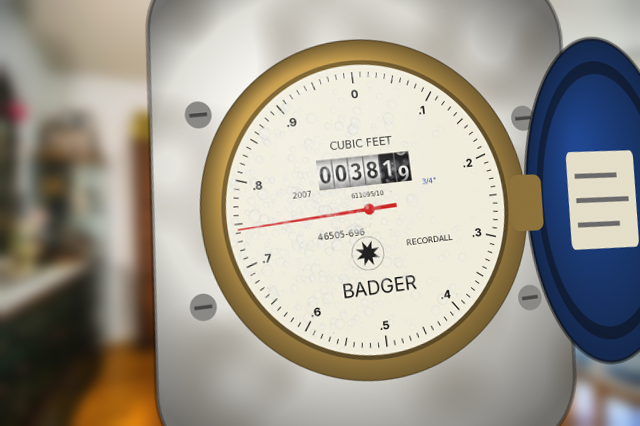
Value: {"value": 3818.74, "unit": "ft³"}
